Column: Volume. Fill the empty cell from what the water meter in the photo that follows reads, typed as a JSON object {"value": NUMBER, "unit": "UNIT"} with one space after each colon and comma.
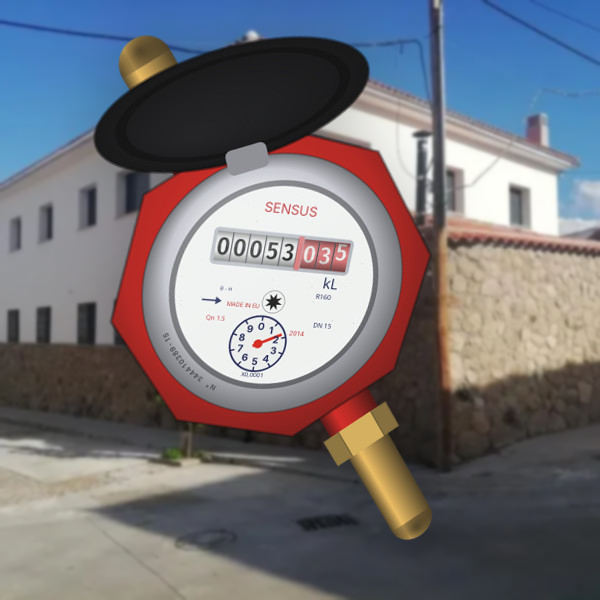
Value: {"value": 53.0351, "unit": "kL"}
